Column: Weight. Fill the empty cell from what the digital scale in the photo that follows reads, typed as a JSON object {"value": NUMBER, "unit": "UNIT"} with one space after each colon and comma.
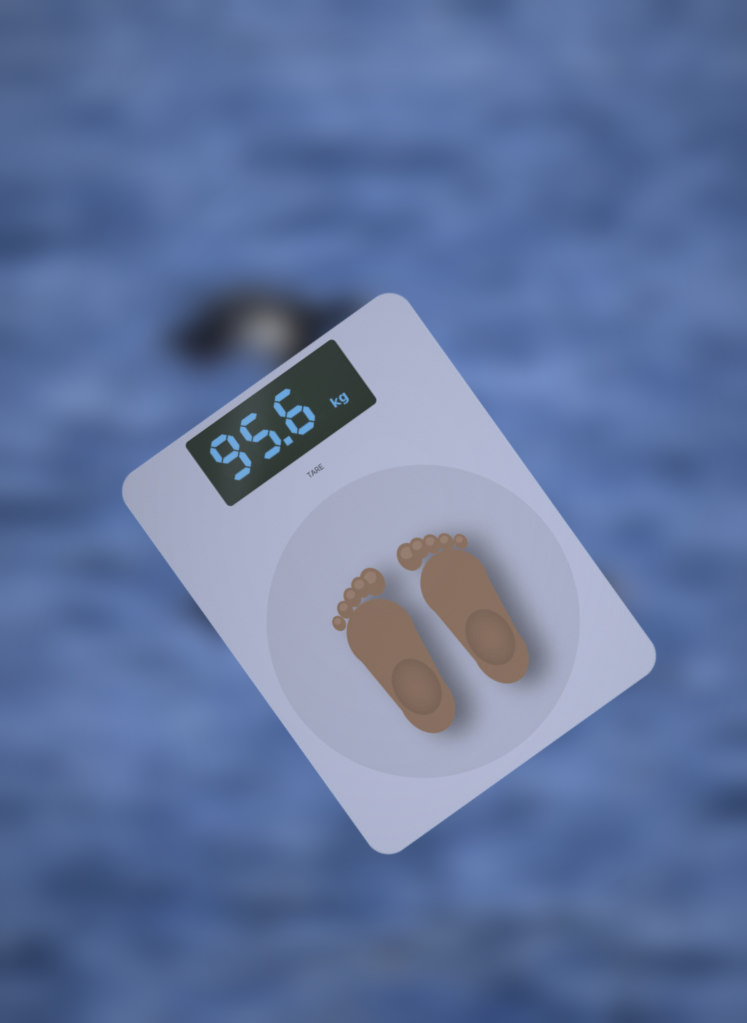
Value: {"value": 95.6, "unit": "kg"}
